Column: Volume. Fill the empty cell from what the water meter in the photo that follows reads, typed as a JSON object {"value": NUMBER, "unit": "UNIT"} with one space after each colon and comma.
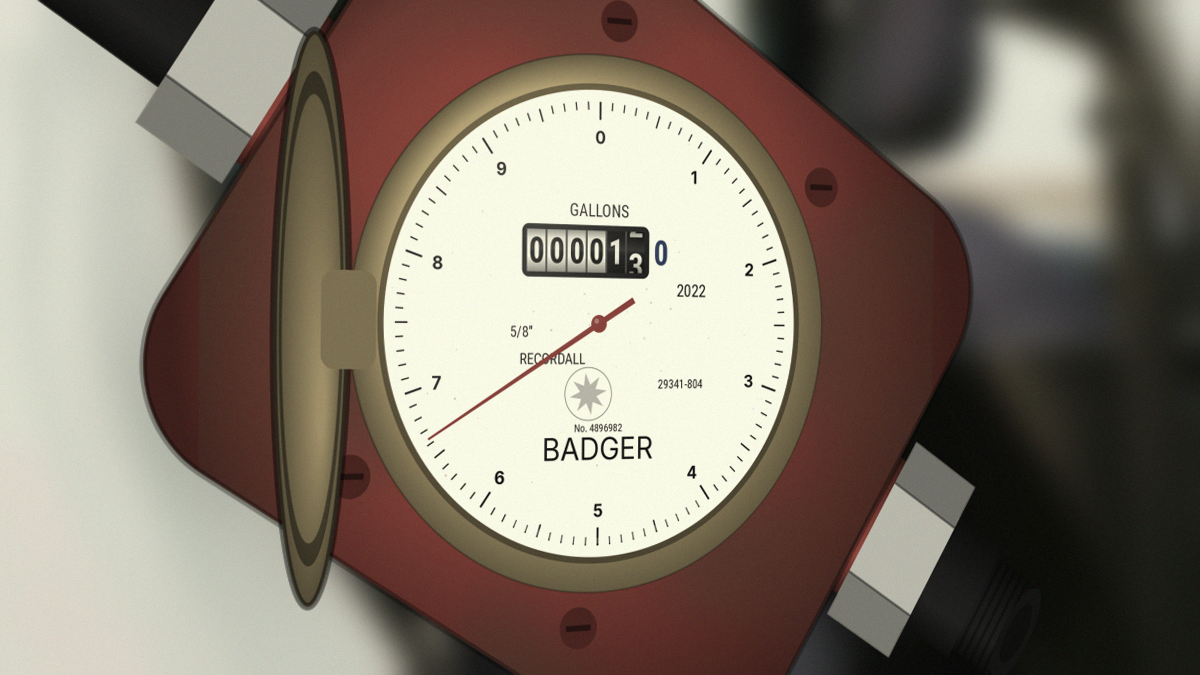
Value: {"value": 126.6, "unit": "gal"}
